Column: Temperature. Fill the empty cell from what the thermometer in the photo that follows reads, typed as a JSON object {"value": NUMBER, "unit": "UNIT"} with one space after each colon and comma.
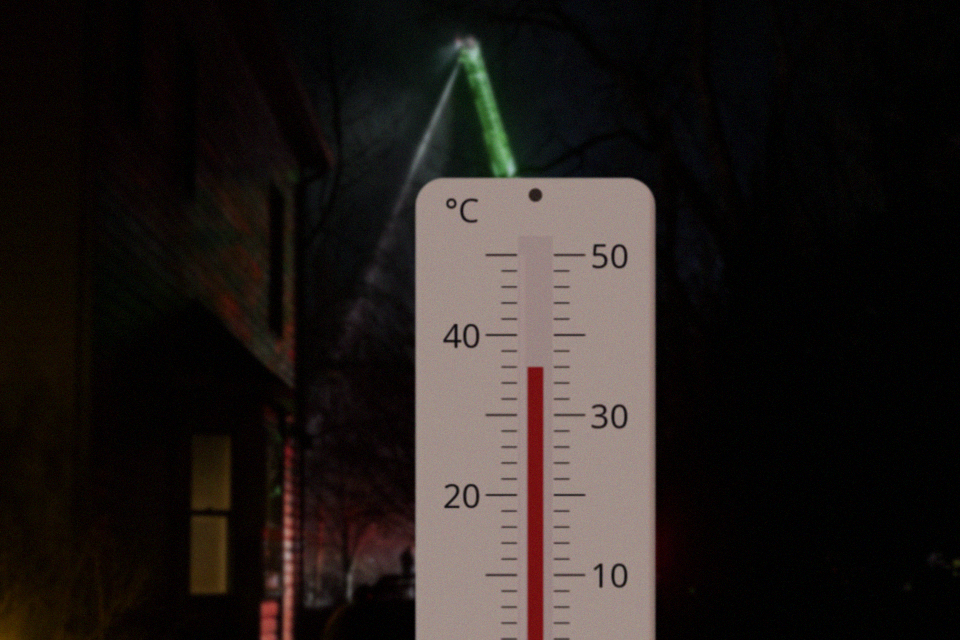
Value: {"value": 36, "unit": "°C"}
